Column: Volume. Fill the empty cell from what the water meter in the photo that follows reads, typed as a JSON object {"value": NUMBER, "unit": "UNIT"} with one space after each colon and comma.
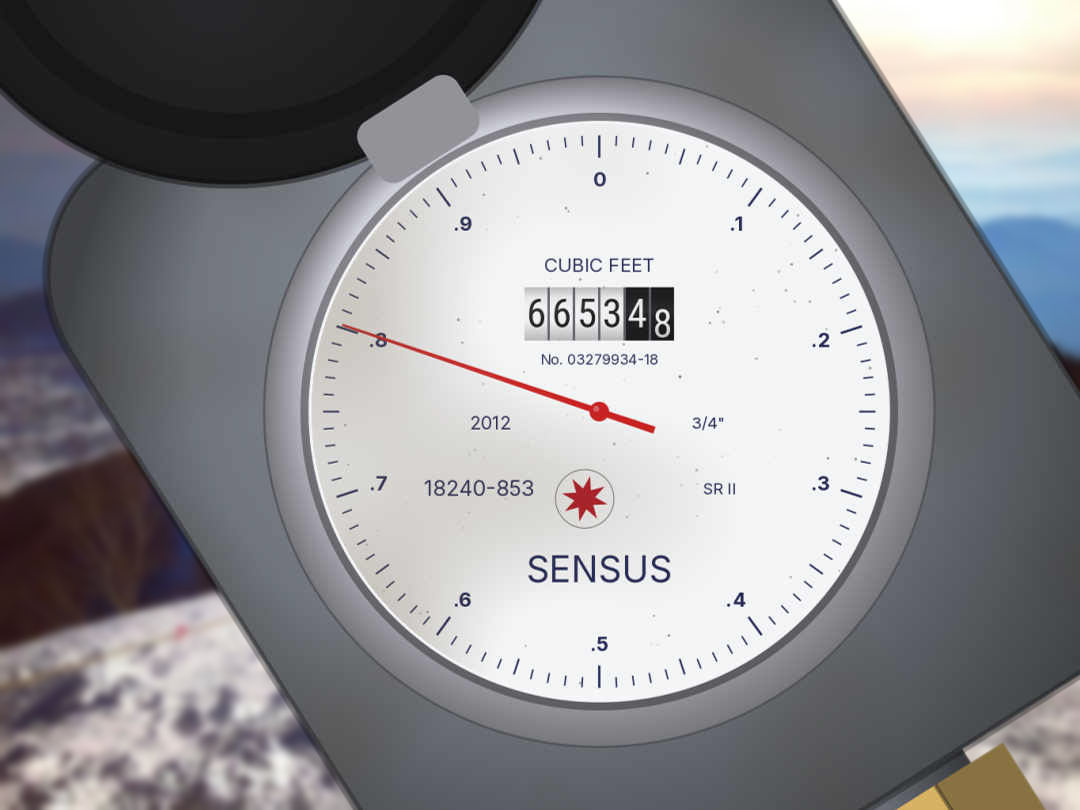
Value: {"value": 665347.80, "unit": "ft³"}
